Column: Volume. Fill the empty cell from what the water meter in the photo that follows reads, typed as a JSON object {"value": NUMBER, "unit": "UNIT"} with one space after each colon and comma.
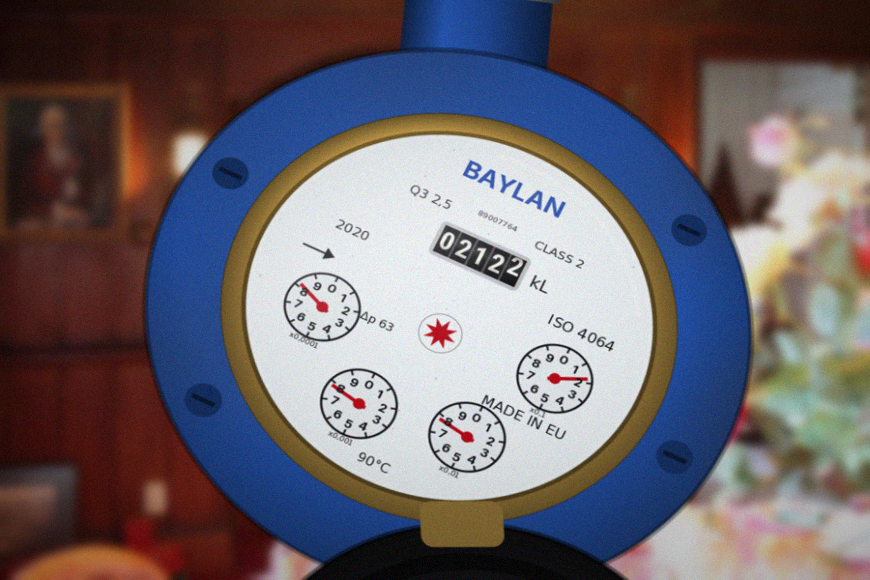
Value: {"value": 2122.1778, "unit": "kL"}
